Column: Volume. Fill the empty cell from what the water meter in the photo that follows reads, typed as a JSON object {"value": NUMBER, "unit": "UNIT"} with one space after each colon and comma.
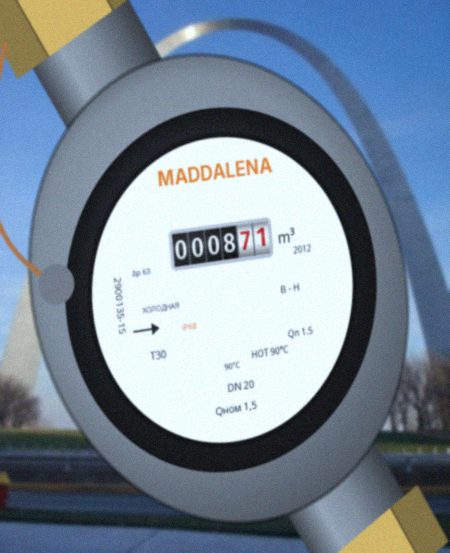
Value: {"value": 8.71, "unit": "m³"}
